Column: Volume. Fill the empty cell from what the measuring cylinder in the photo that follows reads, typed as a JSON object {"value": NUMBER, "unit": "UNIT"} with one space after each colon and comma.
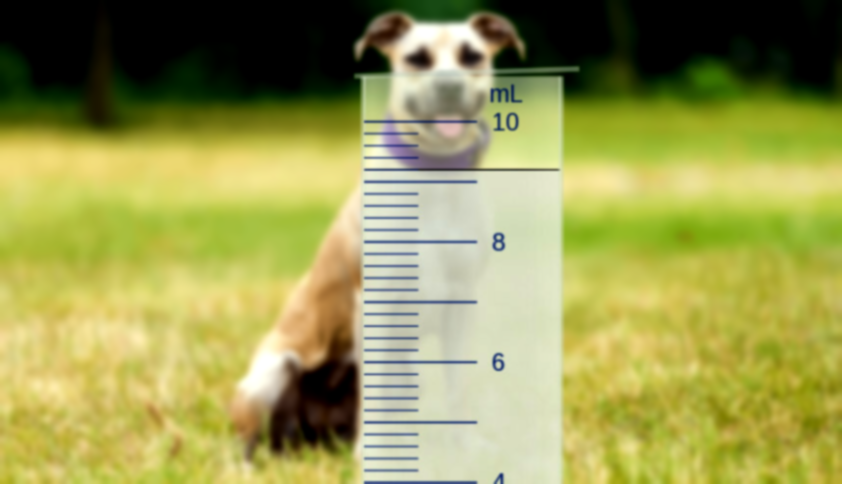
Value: {"value": 9.2, "unit": "mL"}
